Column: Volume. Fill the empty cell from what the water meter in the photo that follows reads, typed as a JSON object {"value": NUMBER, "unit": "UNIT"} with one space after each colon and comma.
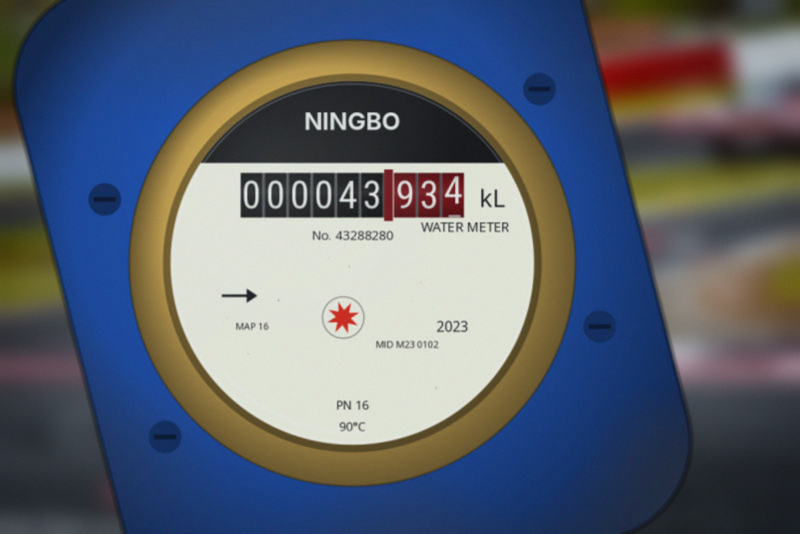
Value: {"value": 43.934, "unit": "kL"}
